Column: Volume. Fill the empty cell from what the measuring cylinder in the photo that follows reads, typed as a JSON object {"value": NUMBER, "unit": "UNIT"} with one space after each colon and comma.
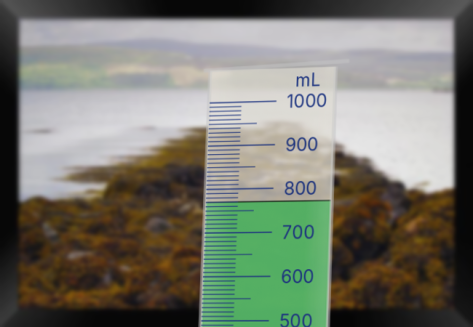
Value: {"value": 770, "unit": "mL"}
